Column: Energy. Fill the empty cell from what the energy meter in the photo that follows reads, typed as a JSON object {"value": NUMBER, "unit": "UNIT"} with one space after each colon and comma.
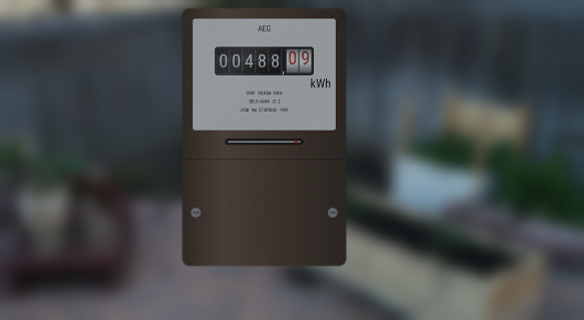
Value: {"value": 488.09, "unit": "kWh"}
